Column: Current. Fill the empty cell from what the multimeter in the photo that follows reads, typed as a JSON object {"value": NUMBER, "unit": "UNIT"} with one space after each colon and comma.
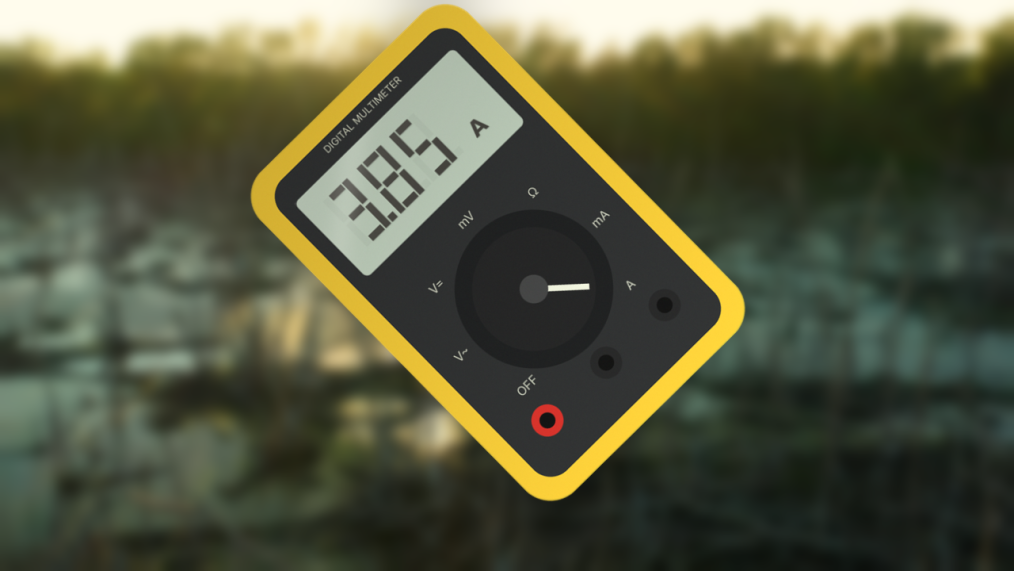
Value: {"value": 3.85, "unit": "A"}
